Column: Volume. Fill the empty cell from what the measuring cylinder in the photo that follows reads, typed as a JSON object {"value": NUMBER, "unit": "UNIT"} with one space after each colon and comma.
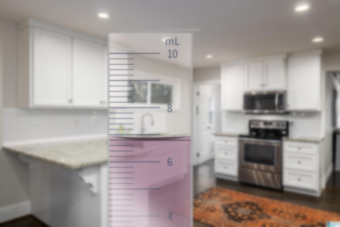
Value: {"value": 6.8, "unit": "mL"}
